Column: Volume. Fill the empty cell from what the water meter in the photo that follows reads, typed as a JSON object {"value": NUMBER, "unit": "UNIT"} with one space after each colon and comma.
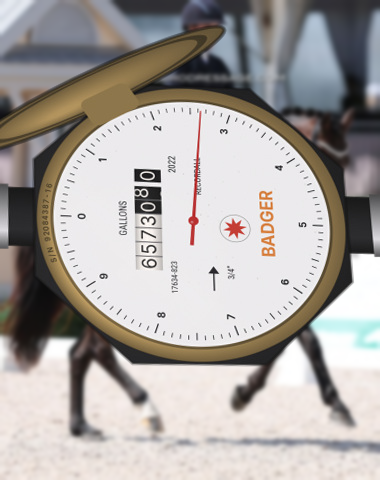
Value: {"value": 6573082.6, "unit": "gal"}
